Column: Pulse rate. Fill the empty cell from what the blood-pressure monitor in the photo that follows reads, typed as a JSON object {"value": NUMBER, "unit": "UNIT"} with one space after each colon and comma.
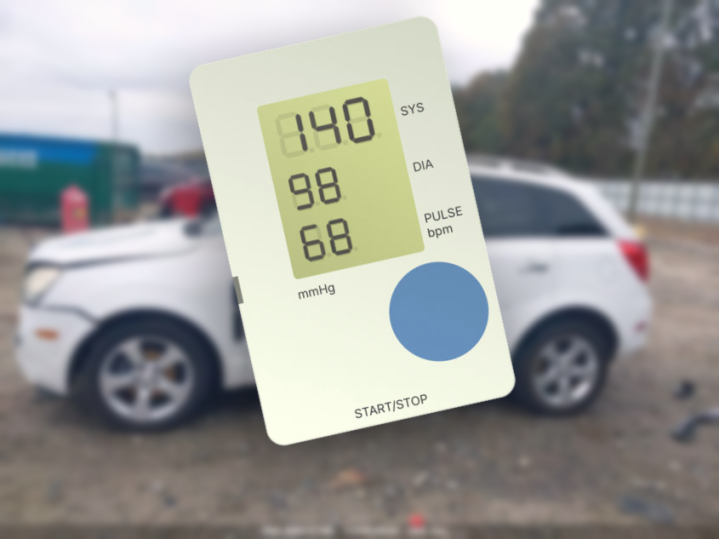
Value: {"value": 68, "unit": "bpm"}
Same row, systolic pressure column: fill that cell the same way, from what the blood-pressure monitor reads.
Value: {"value": 140, "unit": "mmHg"}
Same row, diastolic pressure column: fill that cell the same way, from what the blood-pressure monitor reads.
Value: {"value": 98, "unit": "mmHg"}
